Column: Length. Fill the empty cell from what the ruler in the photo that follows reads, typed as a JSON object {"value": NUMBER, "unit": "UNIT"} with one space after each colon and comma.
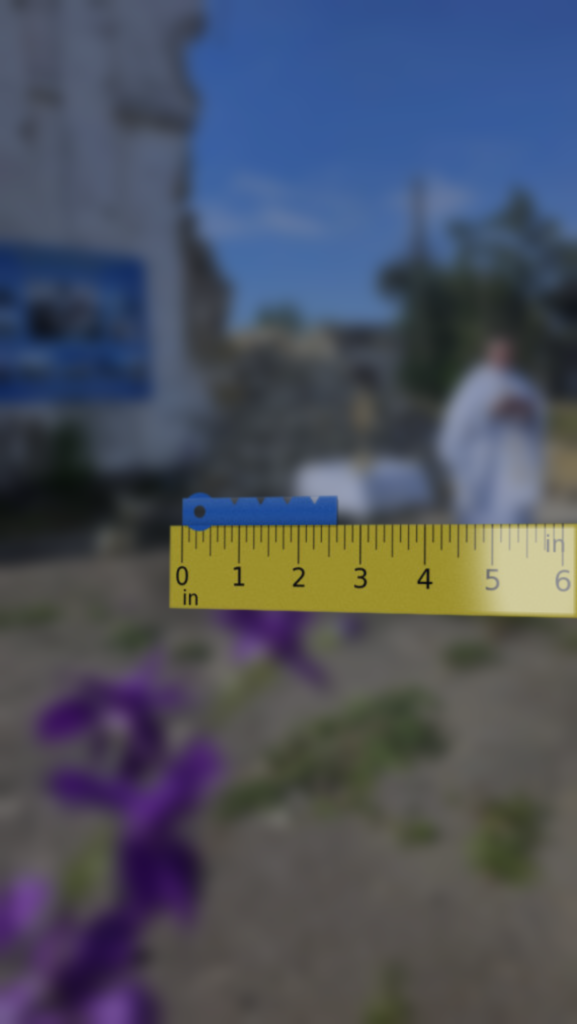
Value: {"value": 2.625, "unit": "in"}
